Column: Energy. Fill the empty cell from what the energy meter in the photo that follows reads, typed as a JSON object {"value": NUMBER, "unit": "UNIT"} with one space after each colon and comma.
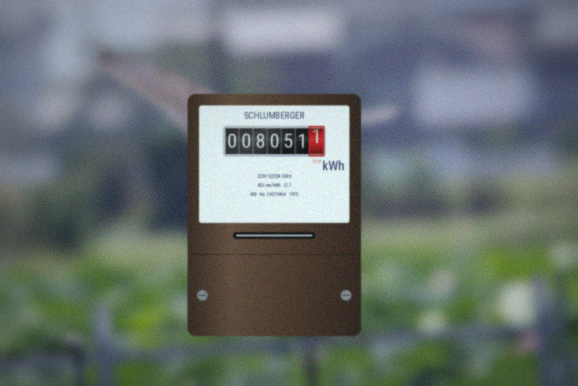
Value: {"value": 8051.1, "unit": "kWh"}
